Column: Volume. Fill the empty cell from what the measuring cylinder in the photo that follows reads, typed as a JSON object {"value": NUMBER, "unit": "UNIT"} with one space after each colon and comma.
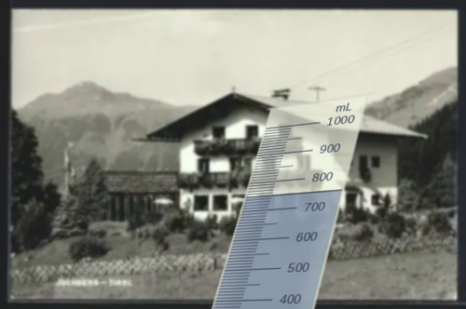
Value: {"value": 750, "unit": "mL"}
